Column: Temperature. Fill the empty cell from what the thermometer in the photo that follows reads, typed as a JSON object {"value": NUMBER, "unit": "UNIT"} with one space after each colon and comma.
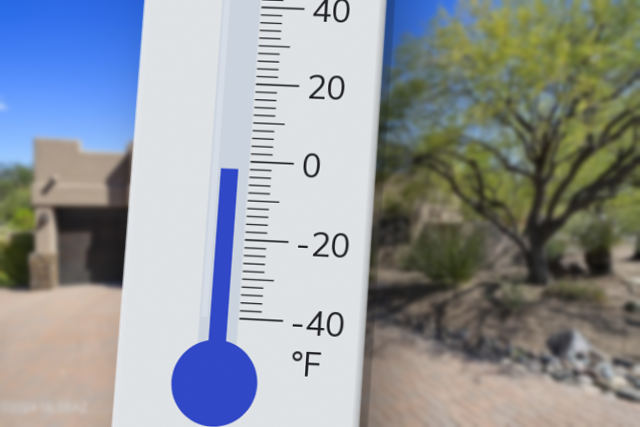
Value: {"value": -2, "unit": "°F"}
